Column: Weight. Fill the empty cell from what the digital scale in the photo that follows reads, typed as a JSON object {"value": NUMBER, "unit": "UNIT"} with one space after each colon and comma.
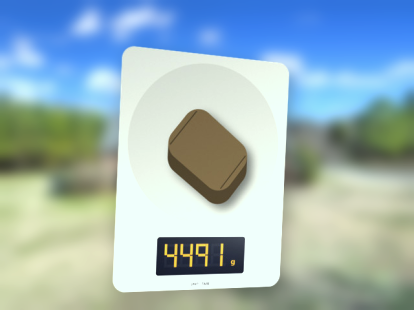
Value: {"value": 4491, "unit": "g"}
